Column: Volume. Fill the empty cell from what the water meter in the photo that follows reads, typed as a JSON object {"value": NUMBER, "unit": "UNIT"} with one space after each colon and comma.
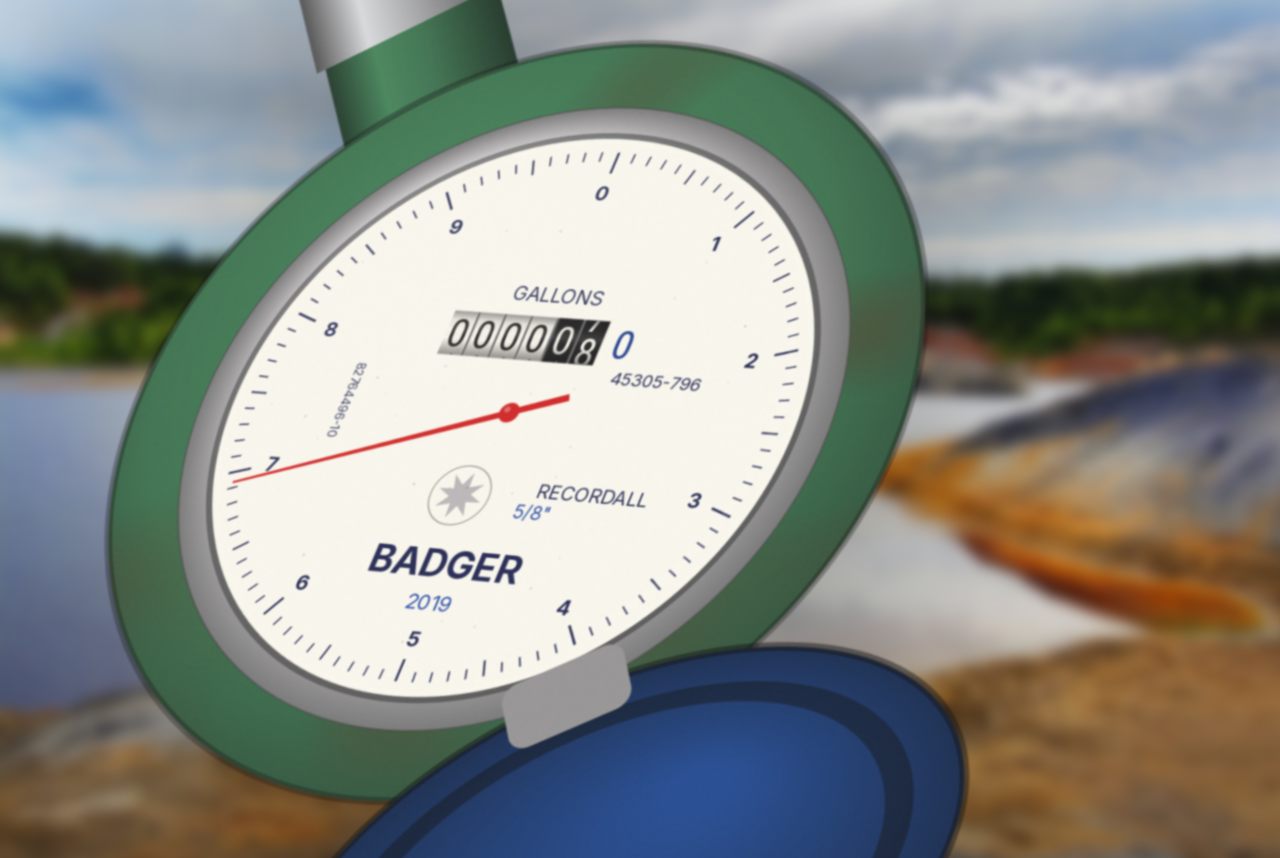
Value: {"value": 76.9, "unit": "gal"}
